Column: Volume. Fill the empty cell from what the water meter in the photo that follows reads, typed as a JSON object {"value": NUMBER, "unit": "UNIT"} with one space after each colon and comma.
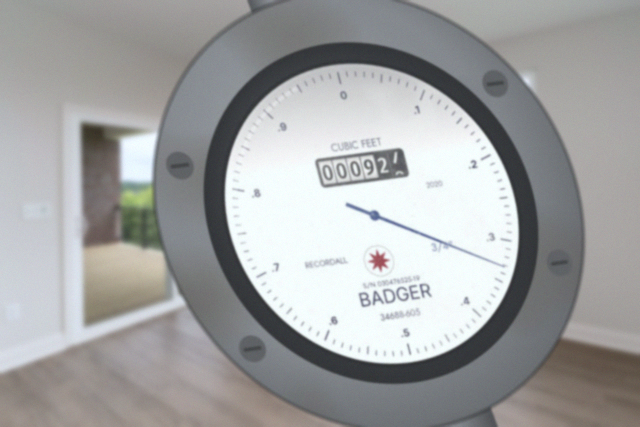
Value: {"value": 927.33, "unit": "ft³"}
